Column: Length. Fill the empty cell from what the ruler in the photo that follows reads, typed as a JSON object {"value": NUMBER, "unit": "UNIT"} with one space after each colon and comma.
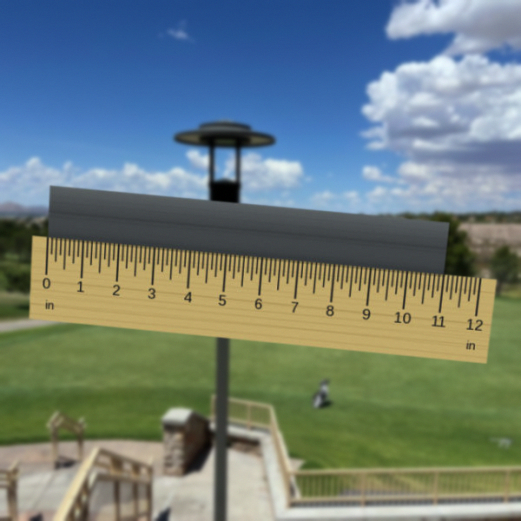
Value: {"value": 11, "unit": "in"}
